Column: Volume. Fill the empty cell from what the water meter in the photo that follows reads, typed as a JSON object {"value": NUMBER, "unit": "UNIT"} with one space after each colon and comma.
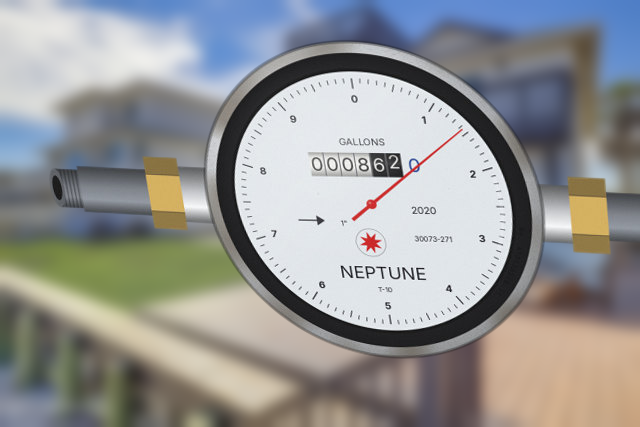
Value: {"value": 8621.4, "unit": "gal"}
